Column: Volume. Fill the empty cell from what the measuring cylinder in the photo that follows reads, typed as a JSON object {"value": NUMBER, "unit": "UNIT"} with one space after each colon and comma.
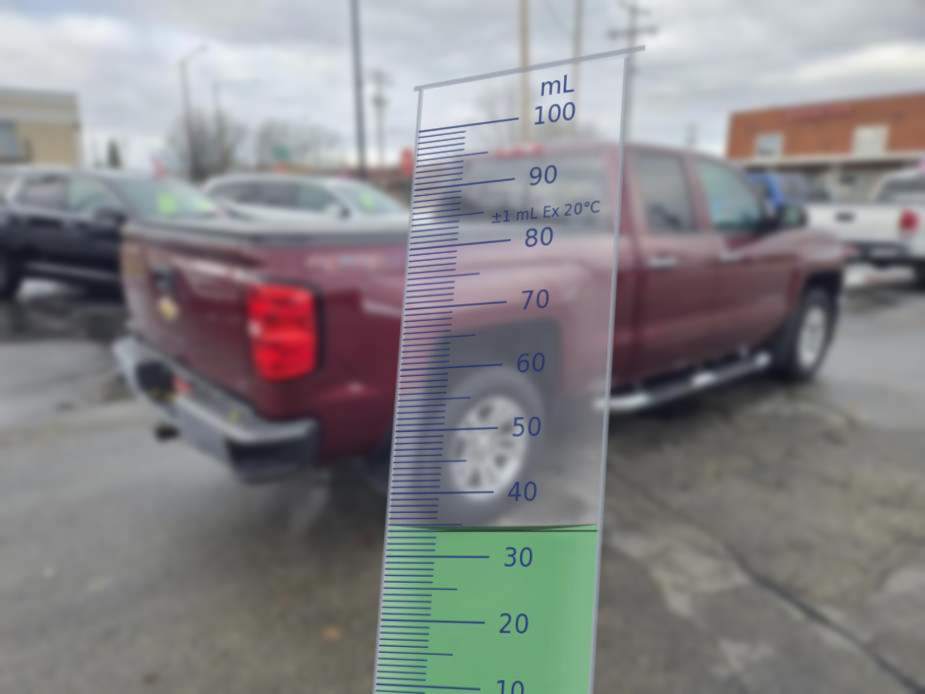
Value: {"value": 34, "unit": "mL"}
